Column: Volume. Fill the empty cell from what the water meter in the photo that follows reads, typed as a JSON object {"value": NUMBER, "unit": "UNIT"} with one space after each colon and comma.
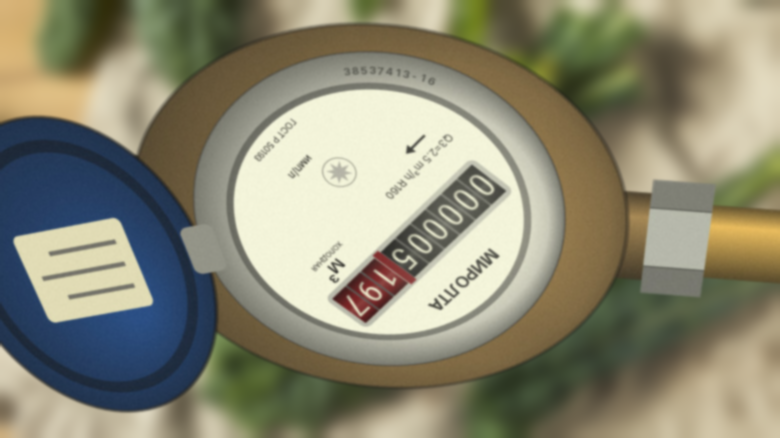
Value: {"value": 5.197, "unit": "m³"}
